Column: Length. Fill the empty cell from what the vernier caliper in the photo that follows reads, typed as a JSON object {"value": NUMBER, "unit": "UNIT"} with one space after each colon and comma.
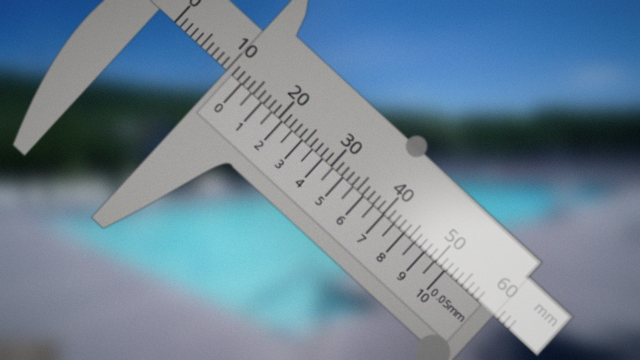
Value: {"value": 12.8, "unit": "mm"}
